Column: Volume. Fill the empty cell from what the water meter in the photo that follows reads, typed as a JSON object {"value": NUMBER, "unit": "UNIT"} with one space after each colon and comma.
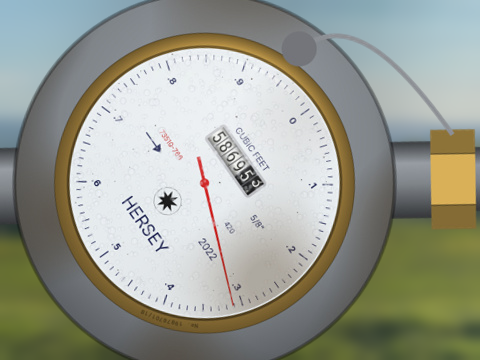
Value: {"value": 586953.31, "unit": "ft³"}
